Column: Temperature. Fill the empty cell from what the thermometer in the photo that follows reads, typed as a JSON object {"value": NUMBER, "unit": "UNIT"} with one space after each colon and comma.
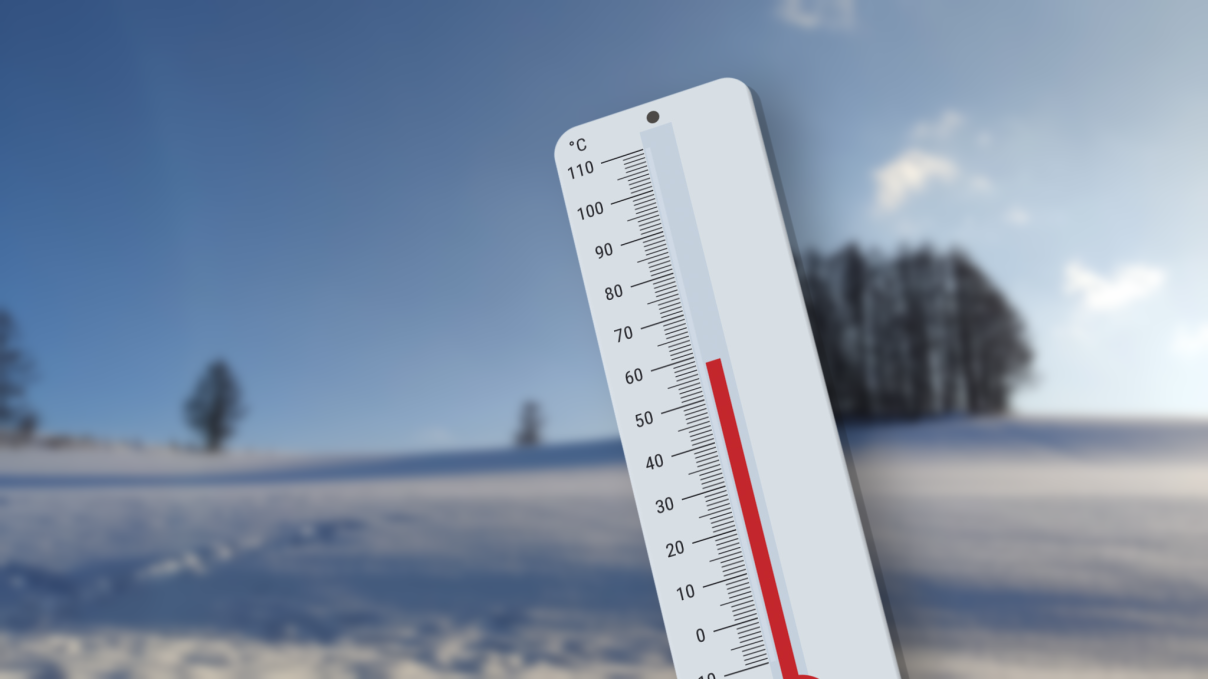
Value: {"value": 58, "unit": "°C"}
